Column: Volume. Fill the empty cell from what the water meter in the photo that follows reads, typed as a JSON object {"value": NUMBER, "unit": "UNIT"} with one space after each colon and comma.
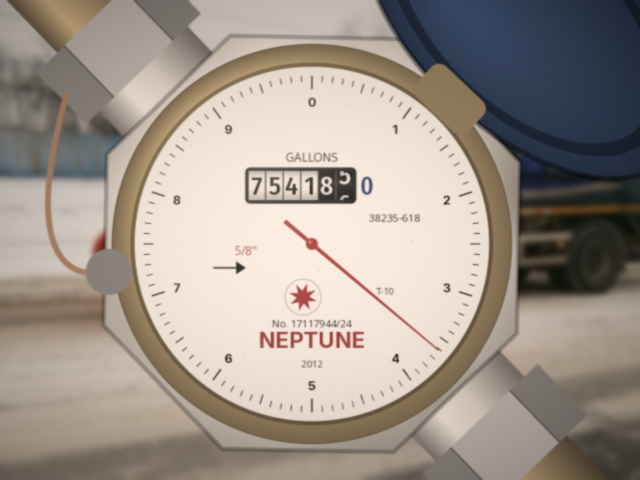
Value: {"value": 7541853.6, "unit": "gal"}
